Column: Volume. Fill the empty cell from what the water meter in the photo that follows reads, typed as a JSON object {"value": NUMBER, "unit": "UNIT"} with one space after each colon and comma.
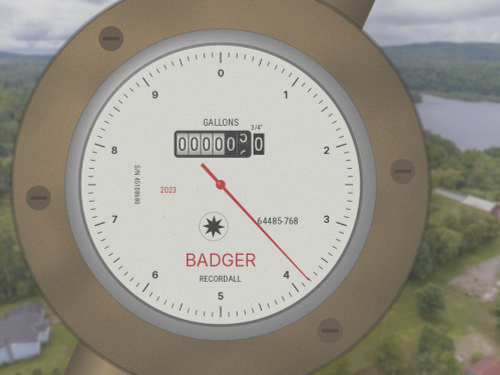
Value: {"value": 53.8, "unit": "gal"}
